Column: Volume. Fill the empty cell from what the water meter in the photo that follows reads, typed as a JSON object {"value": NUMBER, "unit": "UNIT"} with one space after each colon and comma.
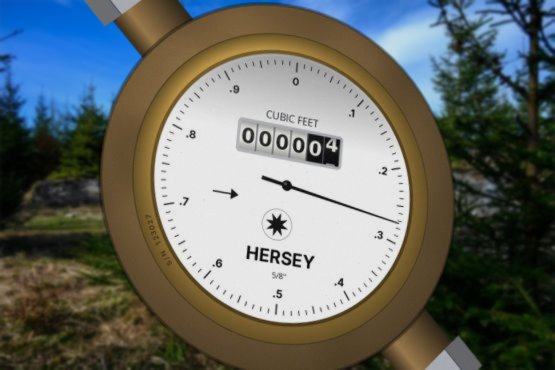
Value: {"value": 4.27, "unit": "ft³"}
